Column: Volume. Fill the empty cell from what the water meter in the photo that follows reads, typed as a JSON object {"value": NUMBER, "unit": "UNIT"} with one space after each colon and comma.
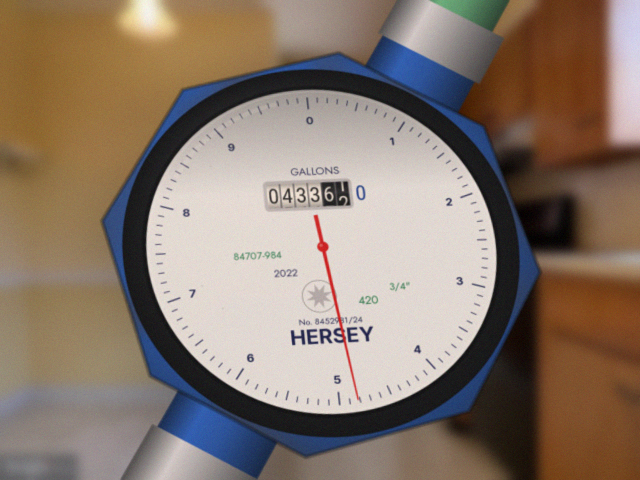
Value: {"value": 433614.8, "unit": "gal"}
